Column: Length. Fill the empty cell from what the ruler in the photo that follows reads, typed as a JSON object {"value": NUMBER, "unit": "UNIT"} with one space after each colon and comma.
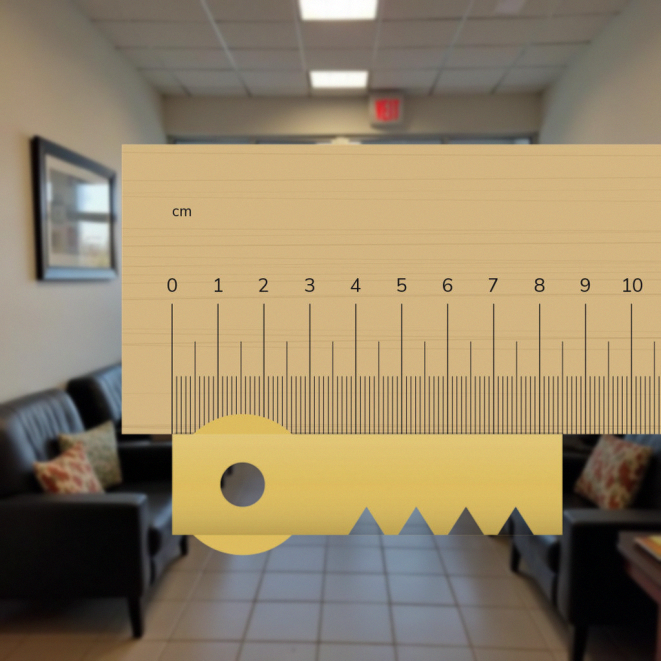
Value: {"value": 8.5, "unit": "cm"}
